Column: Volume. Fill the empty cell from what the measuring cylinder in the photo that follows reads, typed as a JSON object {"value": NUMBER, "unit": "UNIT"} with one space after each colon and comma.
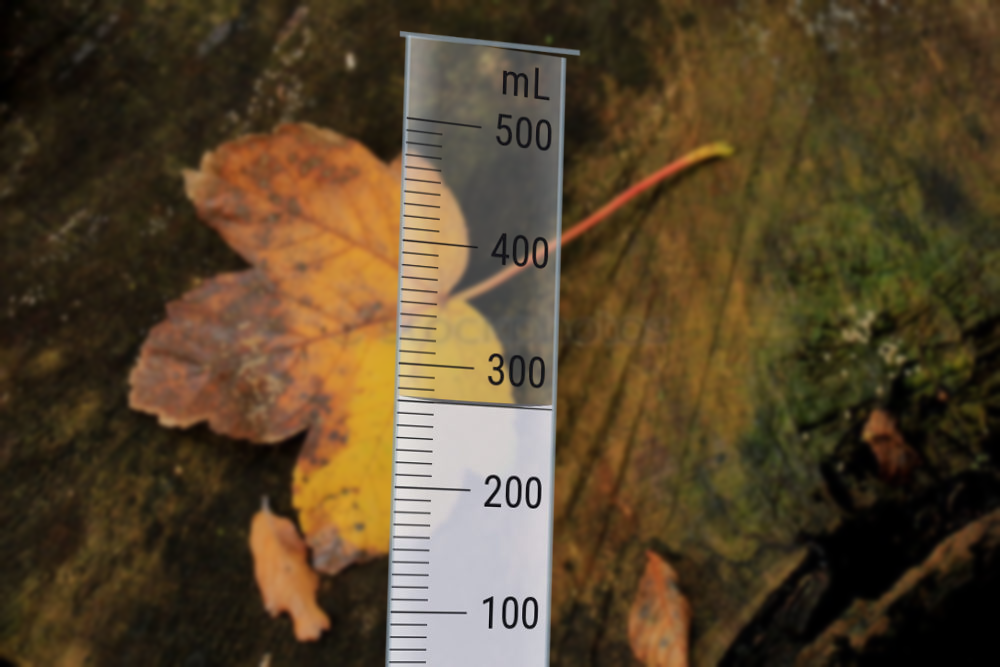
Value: {"value": 270, "unit": "mL"}
